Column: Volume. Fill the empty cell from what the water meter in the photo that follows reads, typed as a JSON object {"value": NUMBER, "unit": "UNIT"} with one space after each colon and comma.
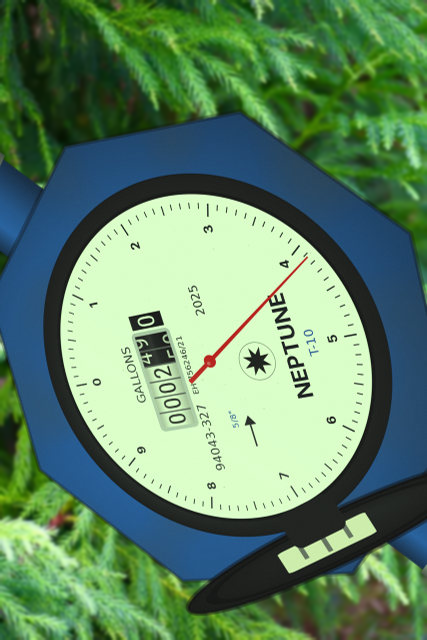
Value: {"value": 2494.1, "unit": "gal"}
